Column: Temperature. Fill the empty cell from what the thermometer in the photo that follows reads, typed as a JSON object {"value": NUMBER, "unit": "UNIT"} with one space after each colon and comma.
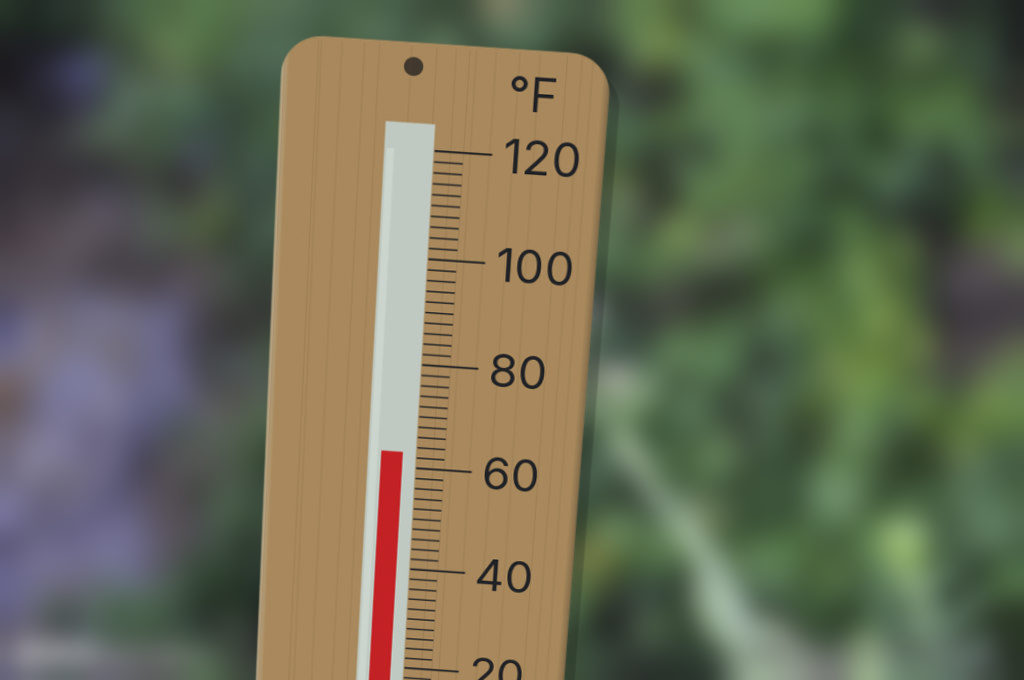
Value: {"value": 63, "unit": "°F"}
